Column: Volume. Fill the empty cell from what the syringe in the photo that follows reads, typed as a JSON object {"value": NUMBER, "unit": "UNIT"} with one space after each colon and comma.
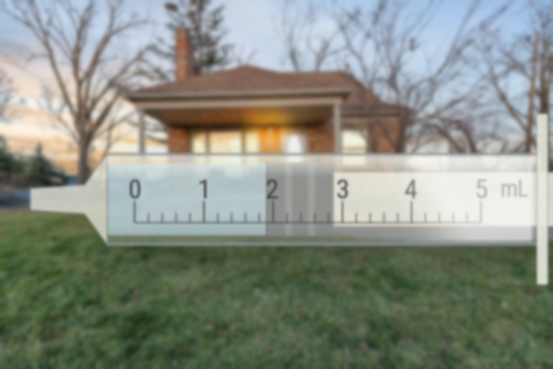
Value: {"value": 1.9, "unit": "mL"}
